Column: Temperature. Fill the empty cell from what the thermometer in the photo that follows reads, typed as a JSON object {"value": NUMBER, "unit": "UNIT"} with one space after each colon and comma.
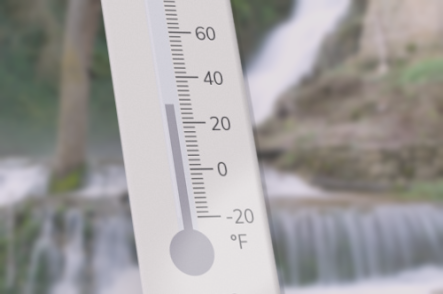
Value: {"value": 28, "unit": "°F"}
